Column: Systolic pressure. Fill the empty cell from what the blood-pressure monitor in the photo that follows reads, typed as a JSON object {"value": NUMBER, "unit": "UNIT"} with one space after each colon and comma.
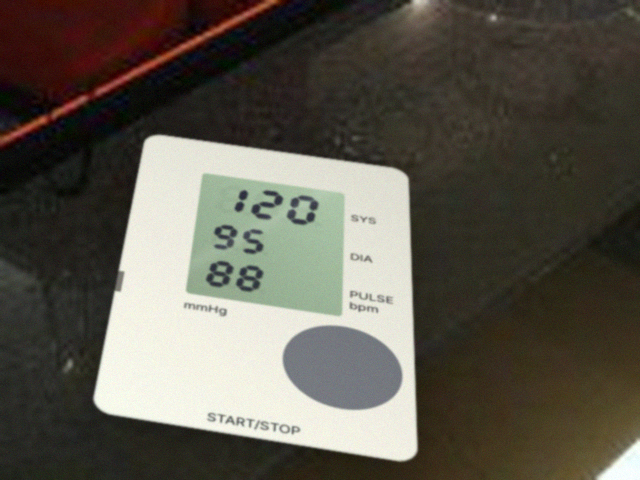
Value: {"value": 120, "unit": "mmHg"}
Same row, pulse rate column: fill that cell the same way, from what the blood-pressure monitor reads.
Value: {"value": 88, "unit": "bpm"}
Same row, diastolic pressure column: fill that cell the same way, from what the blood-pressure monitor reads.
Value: {"value": 95, "unit": "mmHg"}
